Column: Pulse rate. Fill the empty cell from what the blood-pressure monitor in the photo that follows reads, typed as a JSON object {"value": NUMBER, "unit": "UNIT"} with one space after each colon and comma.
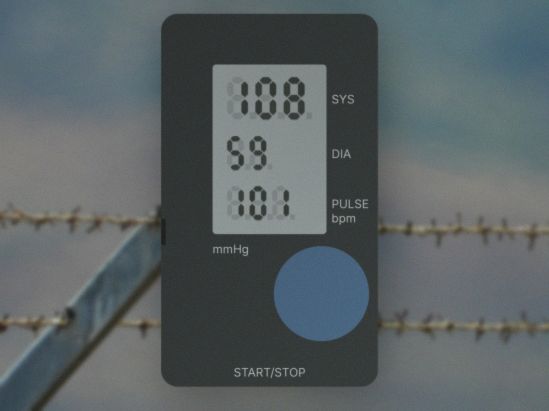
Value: {"value": 101, "unit": "bpm"}
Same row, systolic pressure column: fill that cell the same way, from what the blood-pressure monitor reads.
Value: {"value": 108, "unit": "mmHg"}
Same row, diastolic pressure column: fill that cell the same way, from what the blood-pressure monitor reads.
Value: {"value": 59, "unit": "mmHg"}
